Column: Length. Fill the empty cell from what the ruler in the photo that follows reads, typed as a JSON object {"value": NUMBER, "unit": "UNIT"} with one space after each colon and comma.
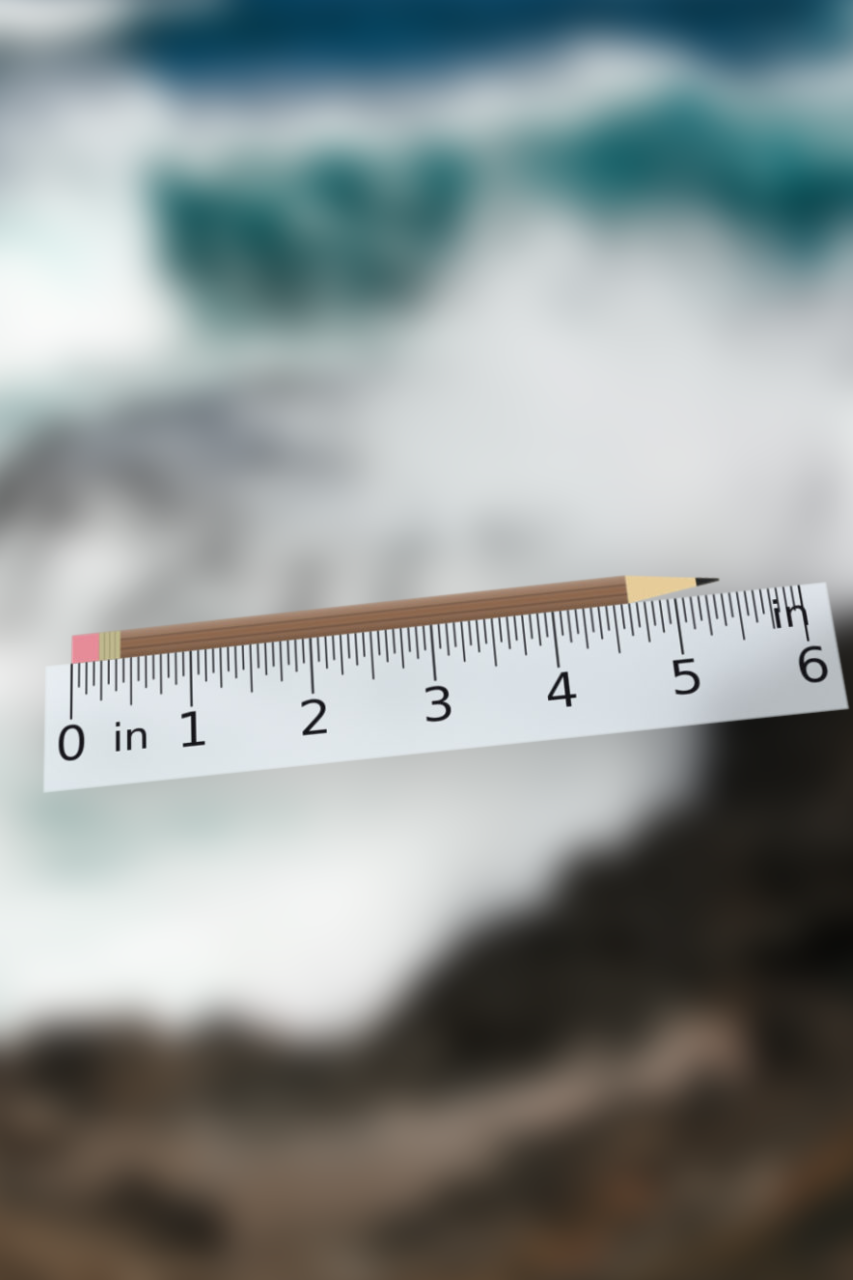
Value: {"value": 5.375, "unit": "in"}
